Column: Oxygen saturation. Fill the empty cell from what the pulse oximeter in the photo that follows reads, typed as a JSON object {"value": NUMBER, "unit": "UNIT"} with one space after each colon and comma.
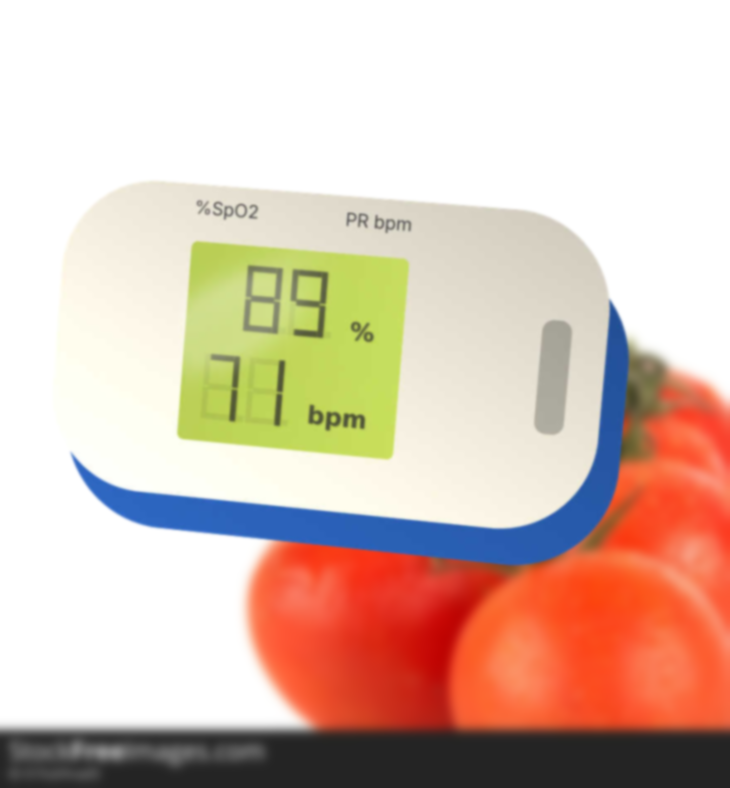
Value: {"value": 89, "unit": "%"}
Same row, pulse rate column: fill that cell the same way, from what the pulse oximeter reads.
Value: {"value": 71, "unit": "bpm"}
